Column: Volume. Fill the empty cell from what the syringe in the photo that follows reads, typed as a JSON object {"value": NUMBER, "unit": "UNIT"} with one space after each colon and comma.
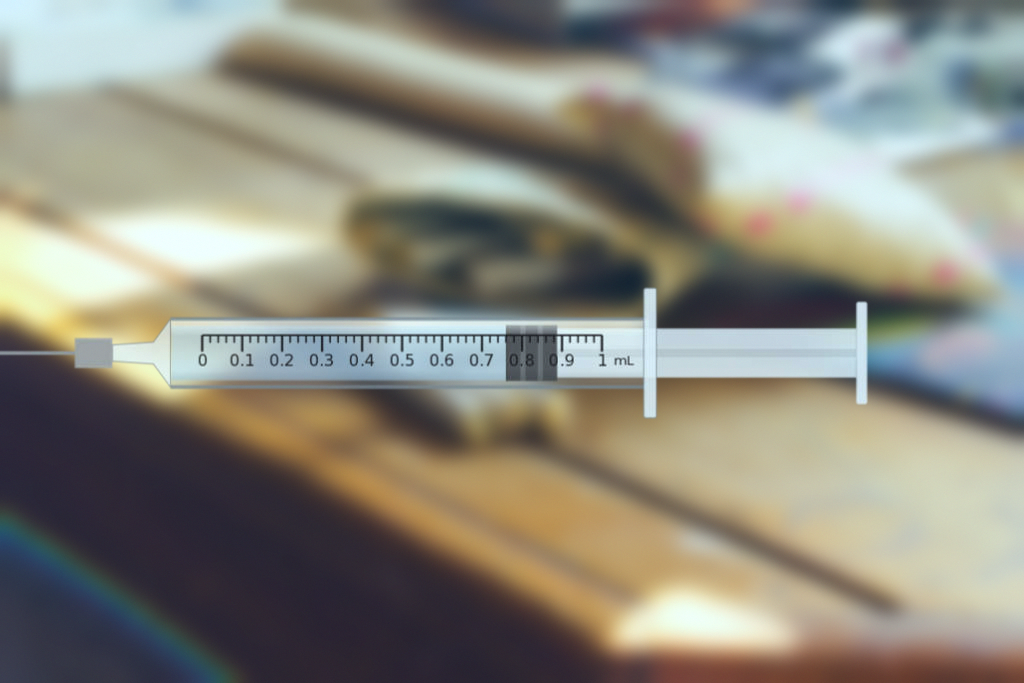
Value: {"value": 0.76, "unit": "mL"}
